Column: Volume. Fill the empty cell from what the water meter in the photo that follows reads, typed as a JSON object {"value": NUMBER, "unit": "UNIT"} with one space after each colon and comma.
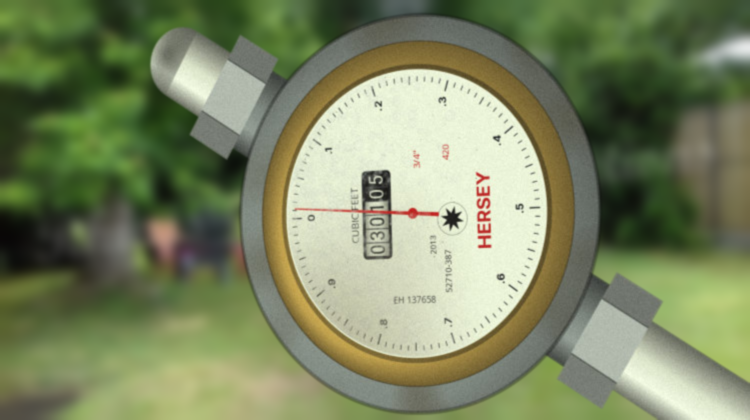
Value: {"value": 30105.01, "unit": "ft³"}
